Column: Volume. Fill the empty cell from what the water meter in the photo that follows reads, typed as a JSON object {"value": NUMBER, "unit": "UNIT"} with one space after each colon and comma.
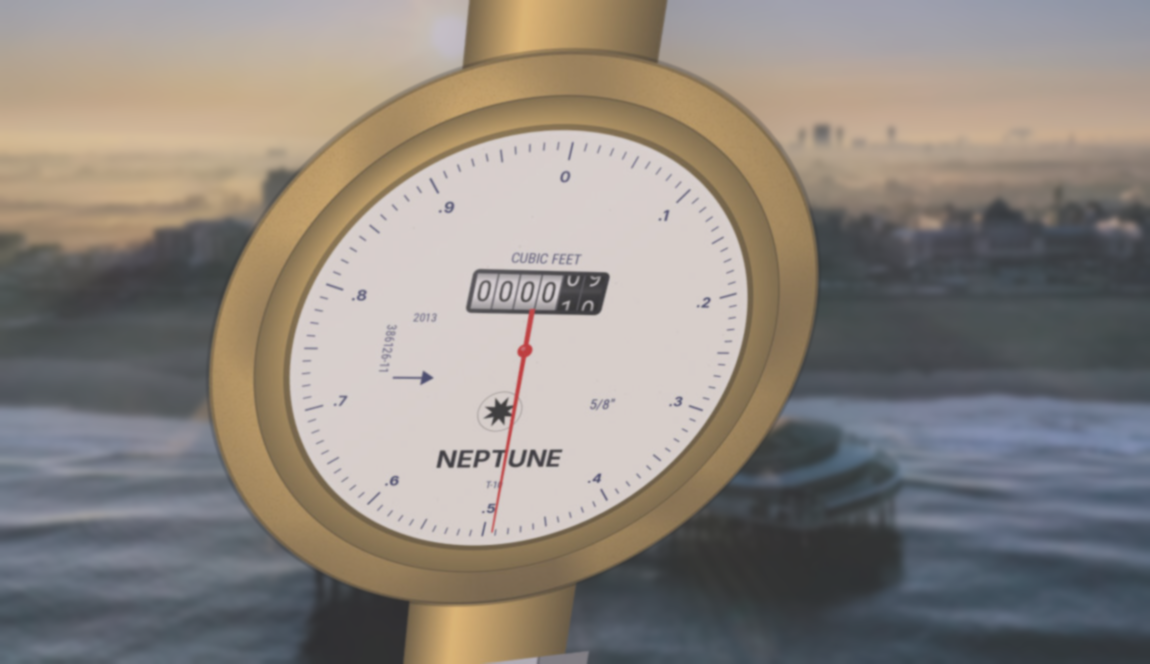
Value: {"value": 9.49, "unit": "ft³"}
